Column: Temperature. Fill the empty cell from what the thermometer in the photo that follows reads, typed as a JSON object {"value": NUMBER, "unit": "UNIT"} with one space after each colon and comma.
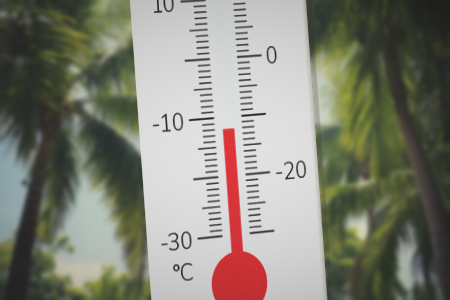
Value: {"value": -12, "unit": "°C"}
